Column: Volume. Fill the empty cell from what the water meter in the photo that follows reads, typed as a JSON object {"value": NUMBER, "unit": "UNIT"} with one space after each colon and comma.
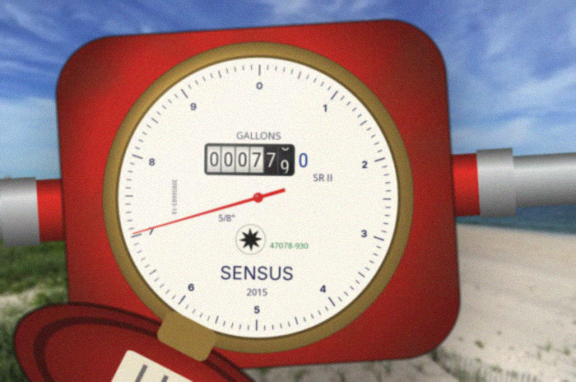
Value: {"value": 7787.0, "unit": "gal"}
